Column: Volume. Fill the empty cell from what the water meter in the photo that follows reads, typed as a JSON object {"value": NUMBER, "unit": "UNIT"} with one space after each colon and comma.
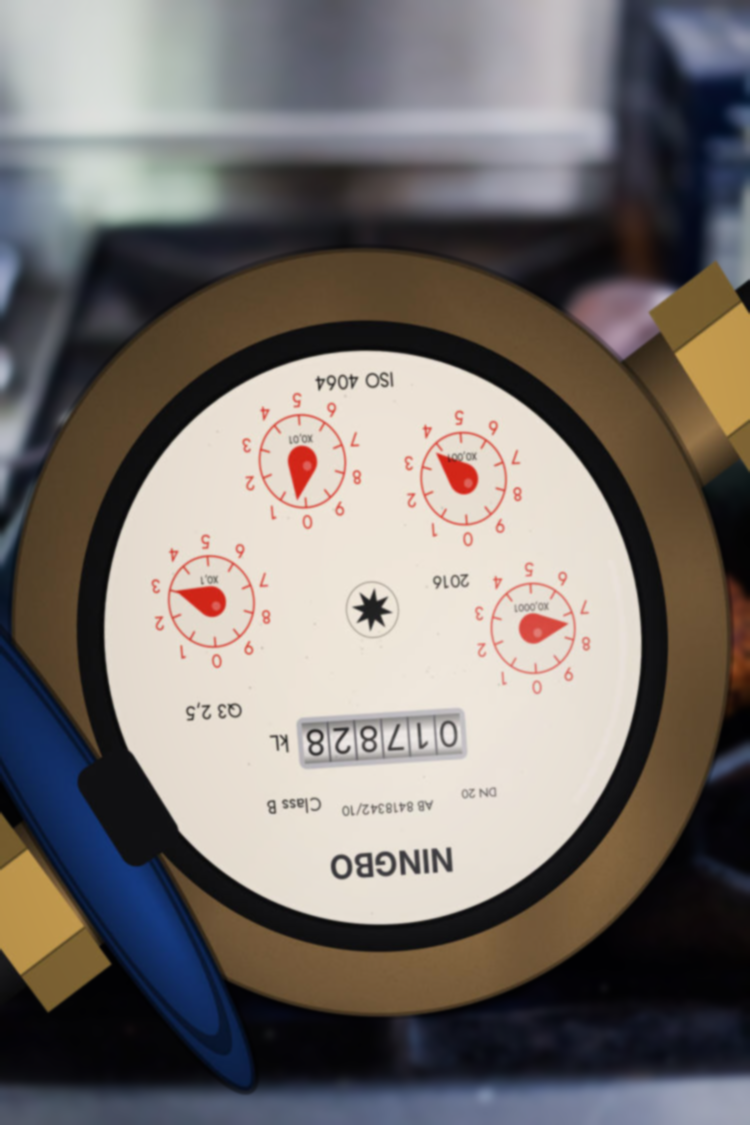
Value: {"value": 17828.3037, "unit": "kL"}
